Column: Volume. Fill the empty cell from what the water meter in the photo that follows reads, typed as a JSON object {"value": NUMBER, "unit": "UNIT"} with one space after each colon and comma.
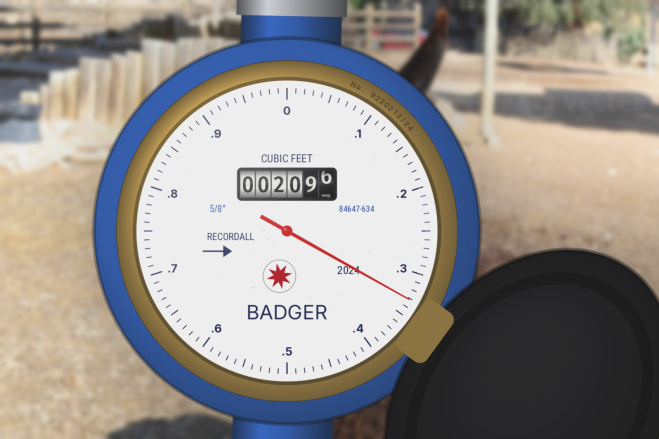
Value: {"value": 2096.33, "unit": "ft³"}
